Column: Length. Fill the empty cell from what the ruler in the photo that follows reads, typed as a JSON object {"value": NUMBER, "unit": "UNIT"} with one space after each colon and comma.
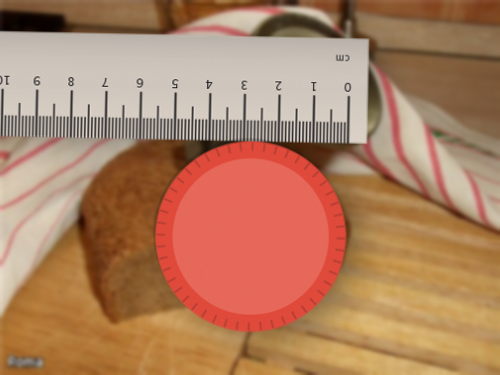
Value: {"value": 5.5, "unit": "cm"}
